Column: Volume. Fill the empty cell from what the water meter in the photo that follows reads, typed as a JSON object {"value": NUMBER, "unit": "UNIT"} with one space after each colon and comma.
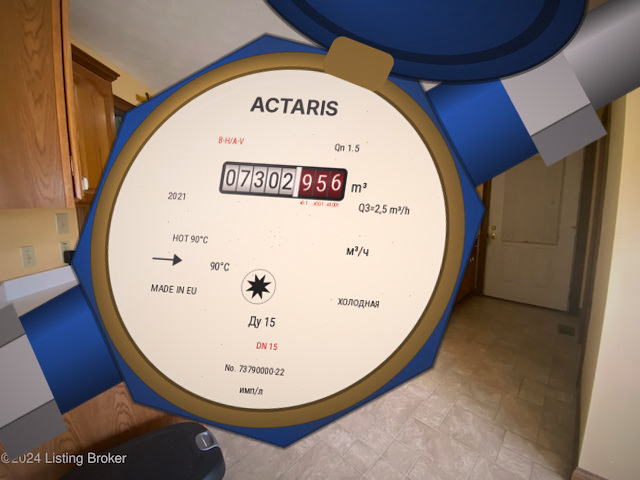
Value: {"value": 7302.956, "unit": "m³"}
